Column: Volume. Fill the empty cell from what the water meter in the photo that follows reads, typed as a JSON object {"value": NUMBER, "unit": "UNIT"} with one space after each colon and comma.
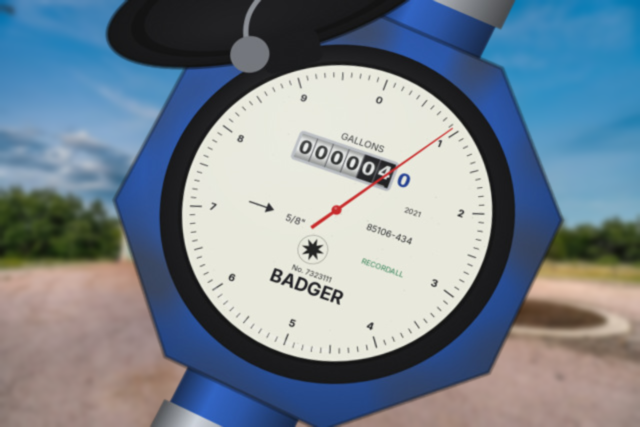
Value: {"value": 40.9, "unit": "gal"}
